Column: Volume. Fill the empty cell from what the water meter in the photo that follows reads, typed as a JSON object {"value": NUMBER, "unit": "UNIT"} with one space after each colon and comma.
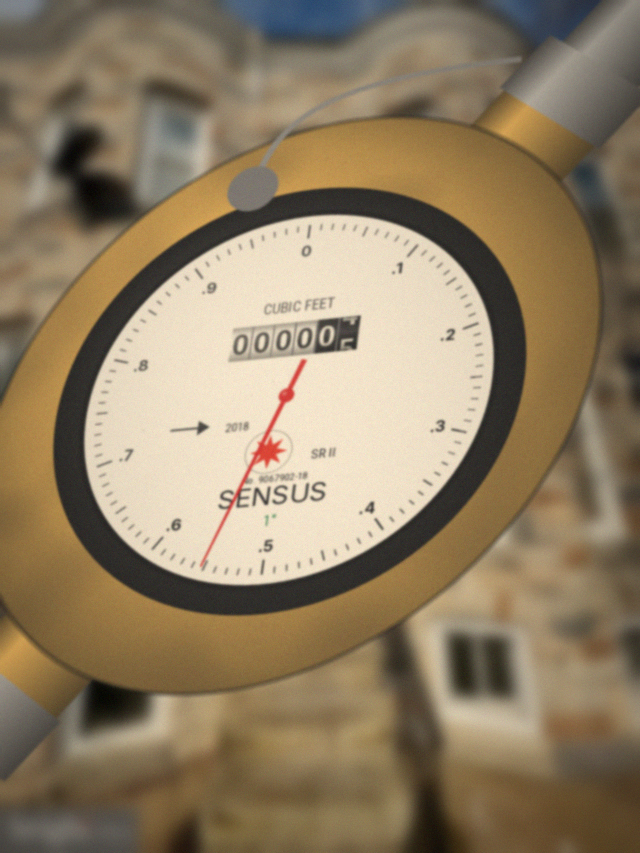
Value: {"value": 4.55, "unit": "ft³"}
